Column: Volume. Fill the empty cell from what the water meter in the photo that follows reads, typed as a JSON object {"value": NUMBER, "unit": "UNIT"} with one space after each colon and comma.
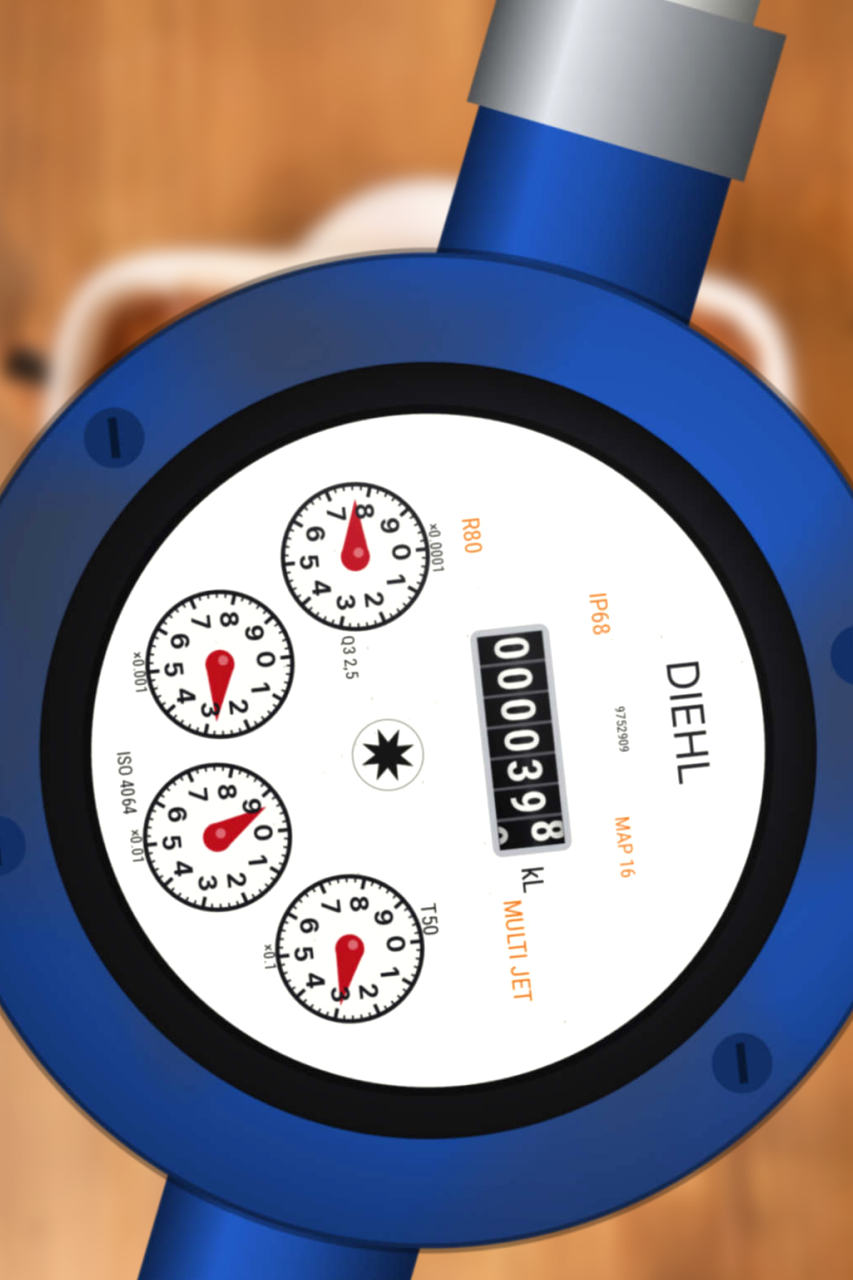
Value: {"value": 398.2927, "unit": "kL"}
